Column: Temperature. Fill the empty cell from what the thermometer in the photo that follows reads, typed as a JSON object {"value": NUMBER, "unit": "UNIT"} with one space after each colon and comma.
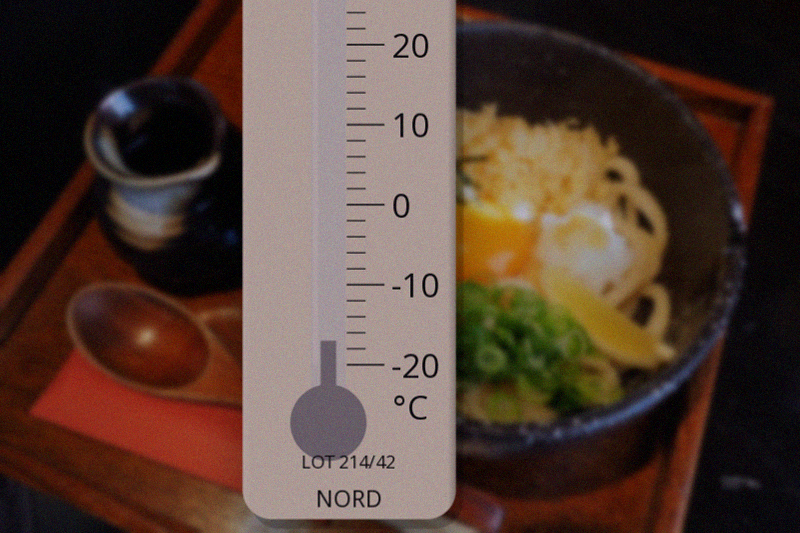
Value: {"value": -17, "unit": "°C"}
